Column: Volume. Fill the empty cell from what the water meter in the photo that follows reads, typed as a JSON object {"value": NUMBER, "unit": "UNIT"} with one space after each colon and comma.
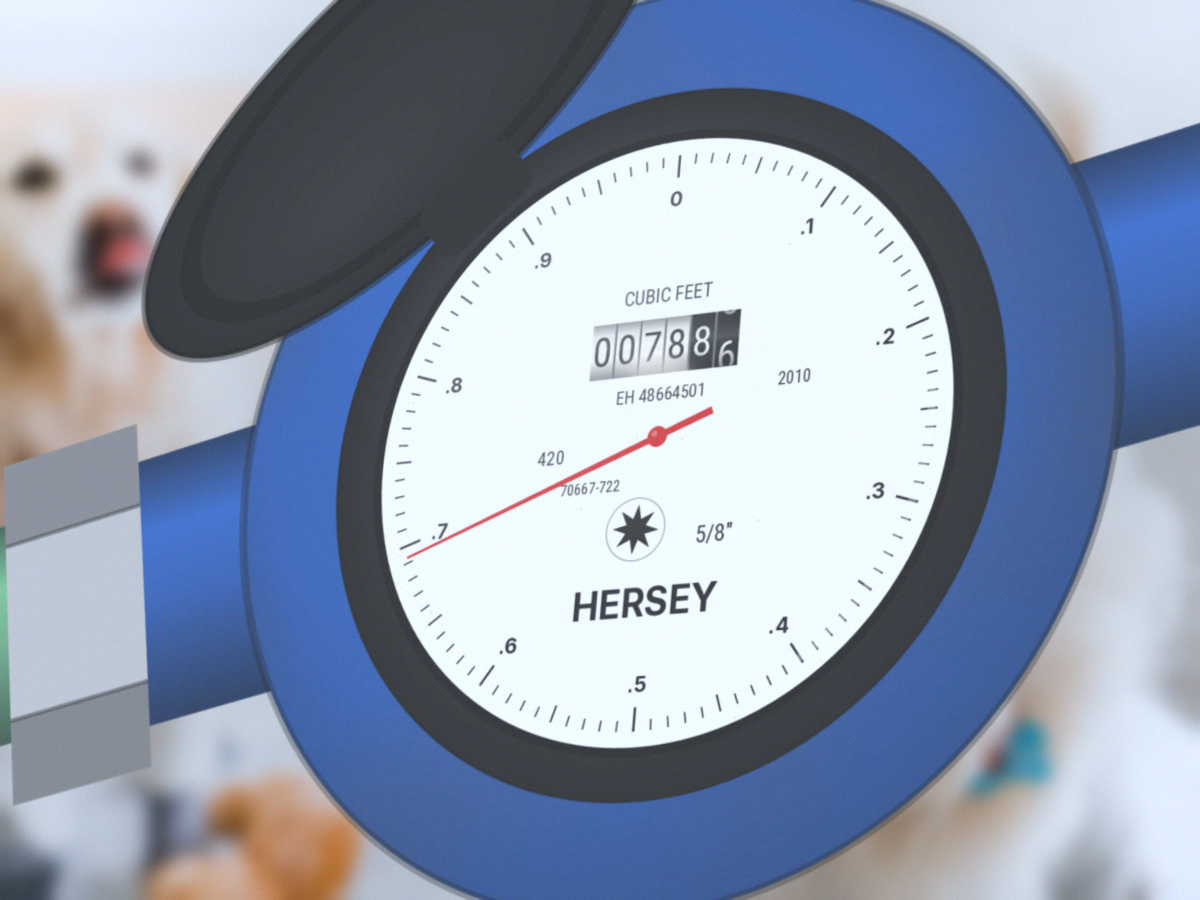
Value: {"value": 7885.69, "unit": "ft³"}
